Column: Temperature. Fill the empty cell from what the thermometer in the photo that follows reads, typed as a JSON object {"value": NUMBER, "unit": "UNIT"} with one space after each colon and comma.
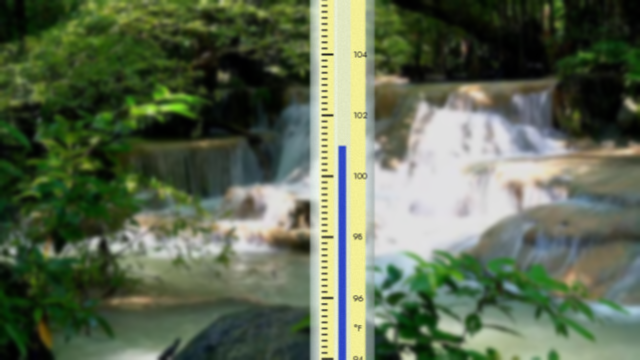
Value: {"value": 101, "unit": "°F"}
